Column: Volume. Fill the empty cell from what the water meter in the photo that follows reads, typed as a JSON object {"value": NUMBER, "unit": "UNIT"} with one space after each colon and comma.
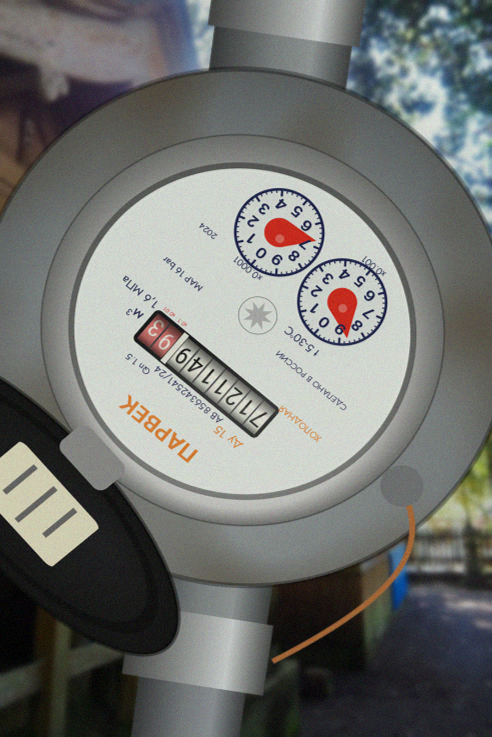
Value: {"value": 7121149.9286, "unit": "m³"}
